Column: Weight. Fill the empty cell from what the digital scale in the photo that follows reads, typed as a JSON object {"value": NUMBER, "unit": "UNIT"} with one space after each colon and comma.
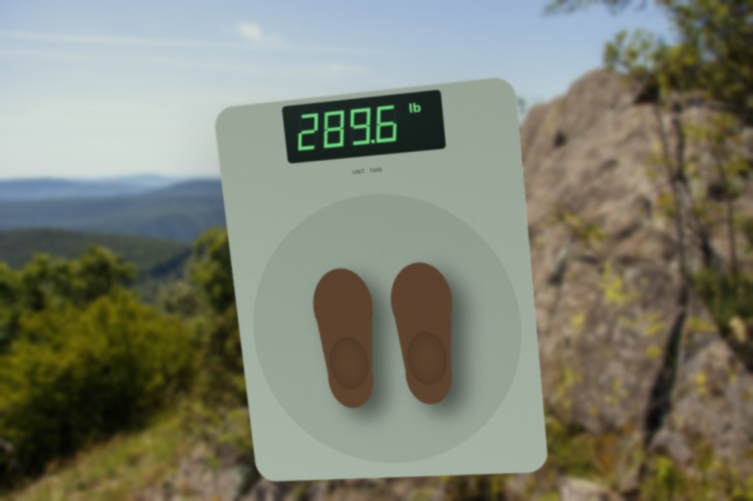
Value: {"value": 289.6, "unit": "lb"}
